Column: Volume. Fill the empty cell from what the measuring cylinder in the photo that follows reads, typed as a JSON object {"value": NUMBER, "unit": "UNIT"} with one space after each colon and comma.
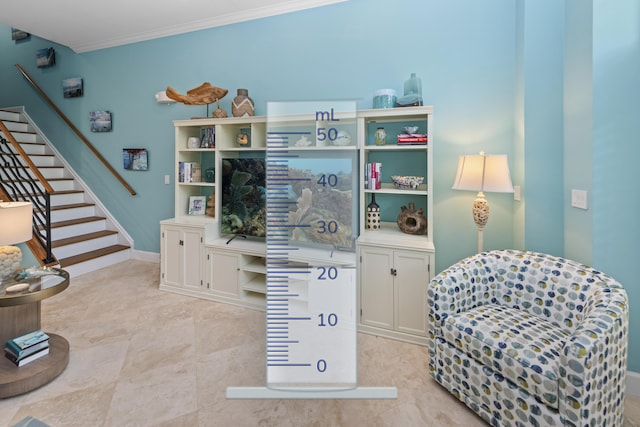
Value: {"value": 21, "unit": "mL"}
